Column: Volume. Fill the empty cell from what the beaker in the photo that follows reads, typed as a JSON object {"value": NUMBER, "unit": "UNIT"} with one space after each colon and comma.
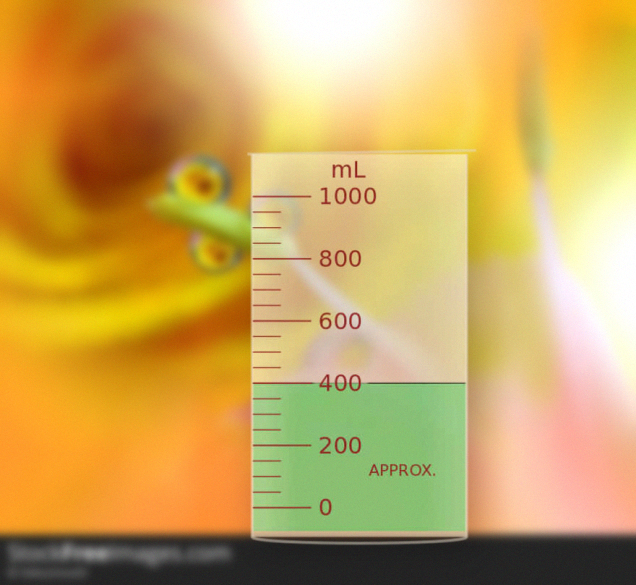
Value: {"value": 400, "unit": "mL"}
